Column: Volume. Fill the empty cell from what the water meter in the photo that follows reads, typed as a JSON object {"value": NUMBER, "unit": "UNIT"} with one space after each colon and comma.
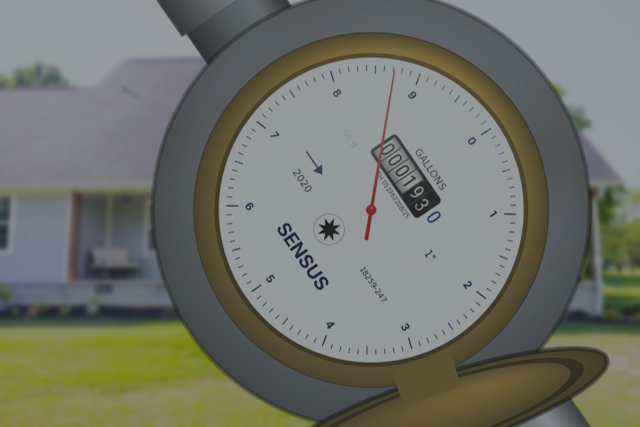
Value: {"value": 1928.7, "unit": "gal"}
